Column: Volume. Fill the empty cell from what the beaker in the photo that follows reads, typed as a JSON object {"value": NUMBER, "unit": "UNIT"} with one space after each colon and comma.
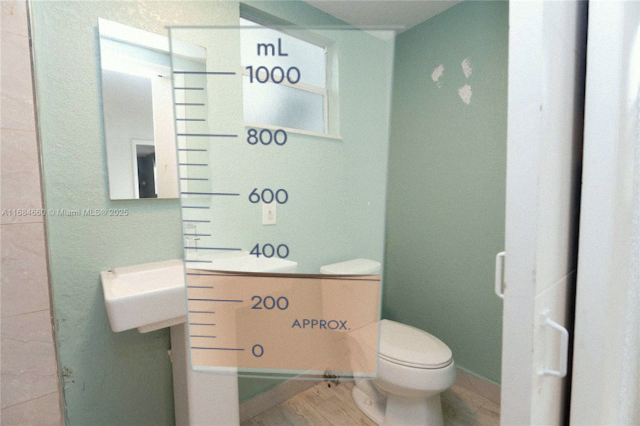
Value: {"value": 300, "unit": "mL"}
